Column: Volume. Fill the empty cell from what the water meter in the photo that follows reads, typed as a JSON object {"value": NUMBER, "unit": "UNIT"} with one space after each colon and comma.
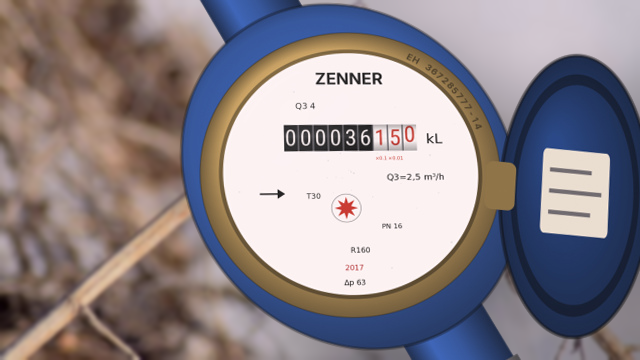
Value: {"value": 36.150, "unit": "kL"}
